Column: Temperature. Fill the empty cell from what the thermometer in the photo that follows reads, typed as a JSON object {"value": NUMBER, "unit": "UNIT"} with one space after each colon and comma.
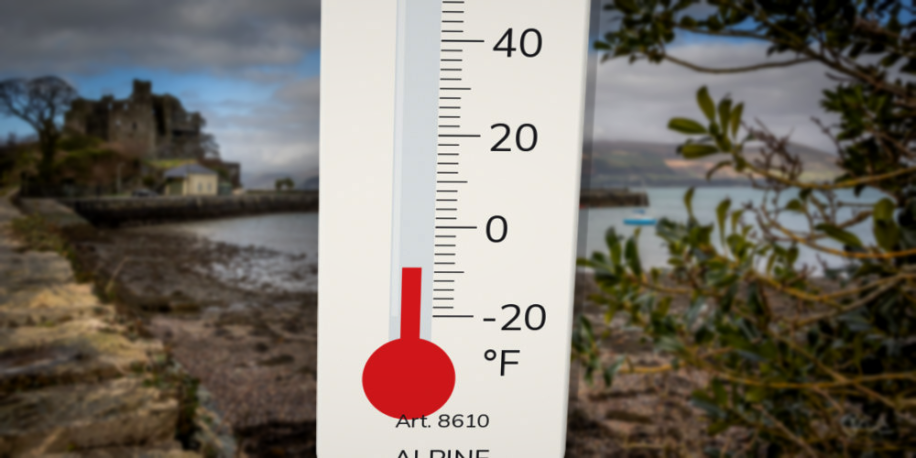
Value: {"value": -9, "unit": "°F"}
